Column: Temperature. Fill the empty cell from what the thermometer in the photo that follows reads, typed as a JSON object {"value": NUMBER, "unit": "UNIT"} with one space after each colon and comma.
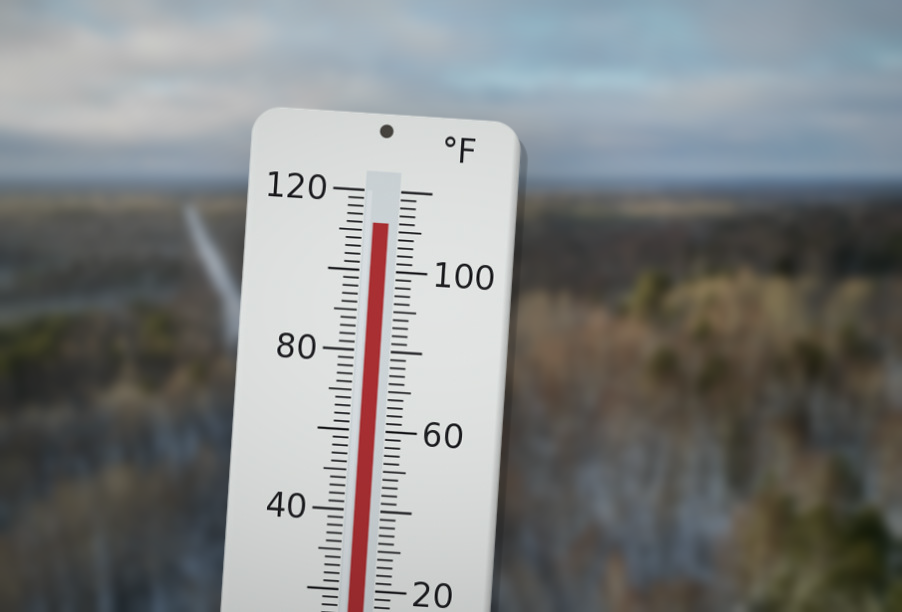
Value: {"value": 112, "unit": "°F"}
